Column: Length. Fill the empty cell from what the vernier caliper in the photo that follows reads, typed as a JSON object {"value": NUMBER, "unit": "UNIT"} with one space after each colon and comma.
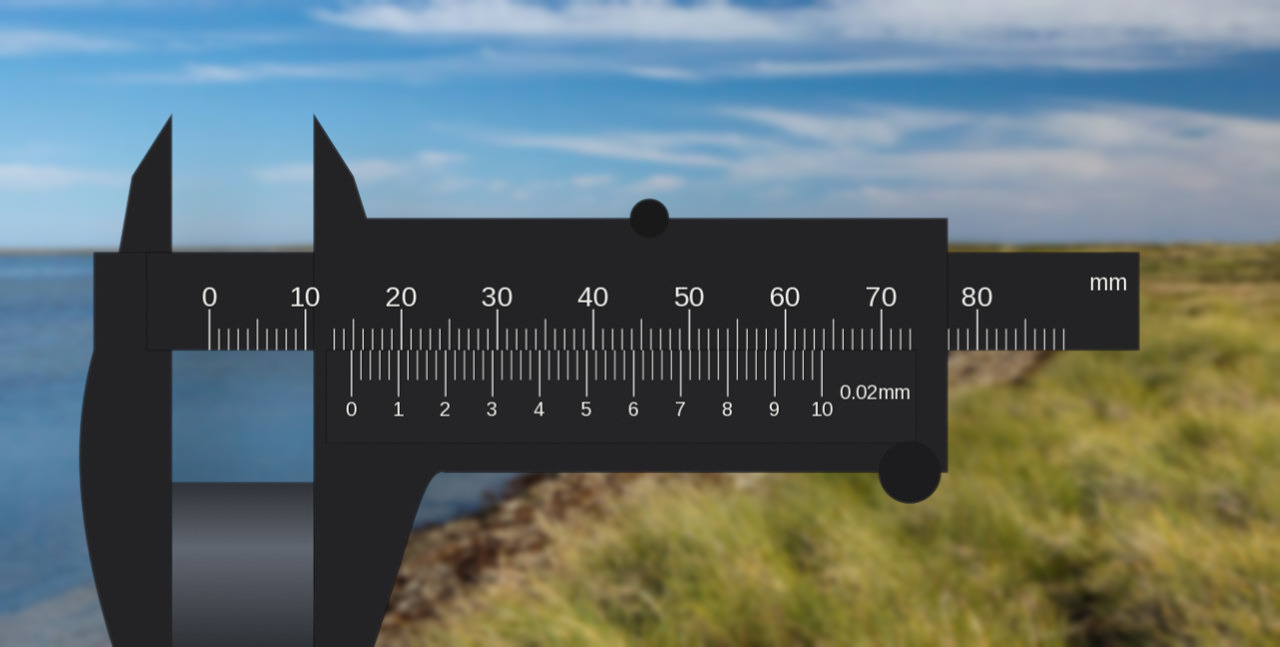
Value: {"value": 14.8, "unit": "mm"}
